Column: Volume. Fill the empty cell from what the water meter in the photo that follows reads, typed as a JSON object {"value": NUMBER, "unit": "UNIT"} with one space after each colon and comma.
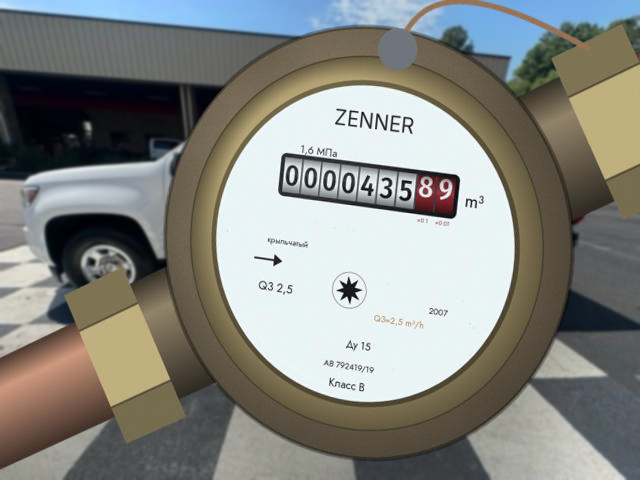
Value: {"value": 435.89, "unit": "m³"}
